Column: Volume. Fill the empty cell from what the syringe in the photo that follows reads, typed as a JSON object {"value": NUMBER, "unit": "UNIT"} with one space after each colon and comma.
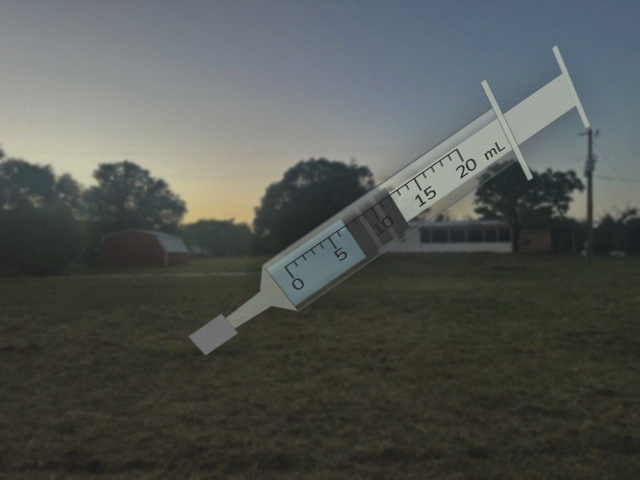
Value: {"value": 7, "unit": "mL"}
